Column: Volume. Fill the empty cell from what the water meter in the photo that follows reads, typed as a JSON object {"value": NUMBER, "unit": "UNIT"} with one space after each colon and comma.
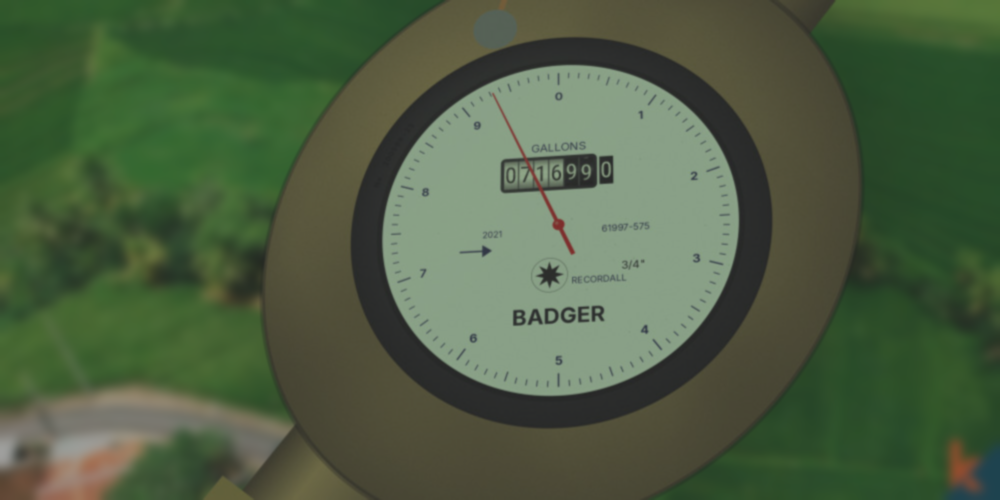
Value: {"value": 716989.3, "unit": "gal"}
